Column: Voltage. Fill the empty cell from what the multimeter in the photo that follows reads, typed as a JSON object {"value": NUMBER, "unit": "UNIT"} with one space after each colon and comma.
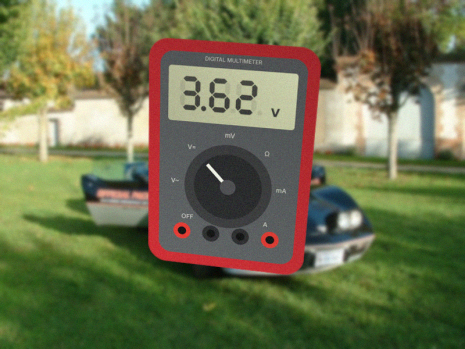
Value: {"value": 3.62, "unit": "V"}
